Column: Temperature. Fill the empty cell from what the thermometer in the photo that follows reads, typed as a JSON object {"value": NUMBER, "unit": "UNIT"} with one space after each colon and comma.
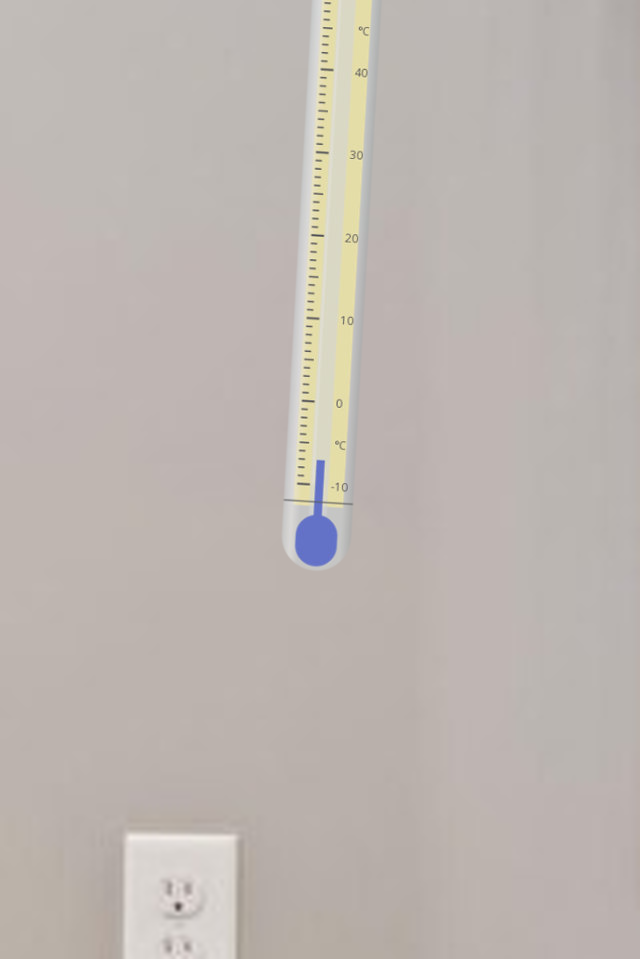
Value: {"value": -7, "unit": "°C"}
